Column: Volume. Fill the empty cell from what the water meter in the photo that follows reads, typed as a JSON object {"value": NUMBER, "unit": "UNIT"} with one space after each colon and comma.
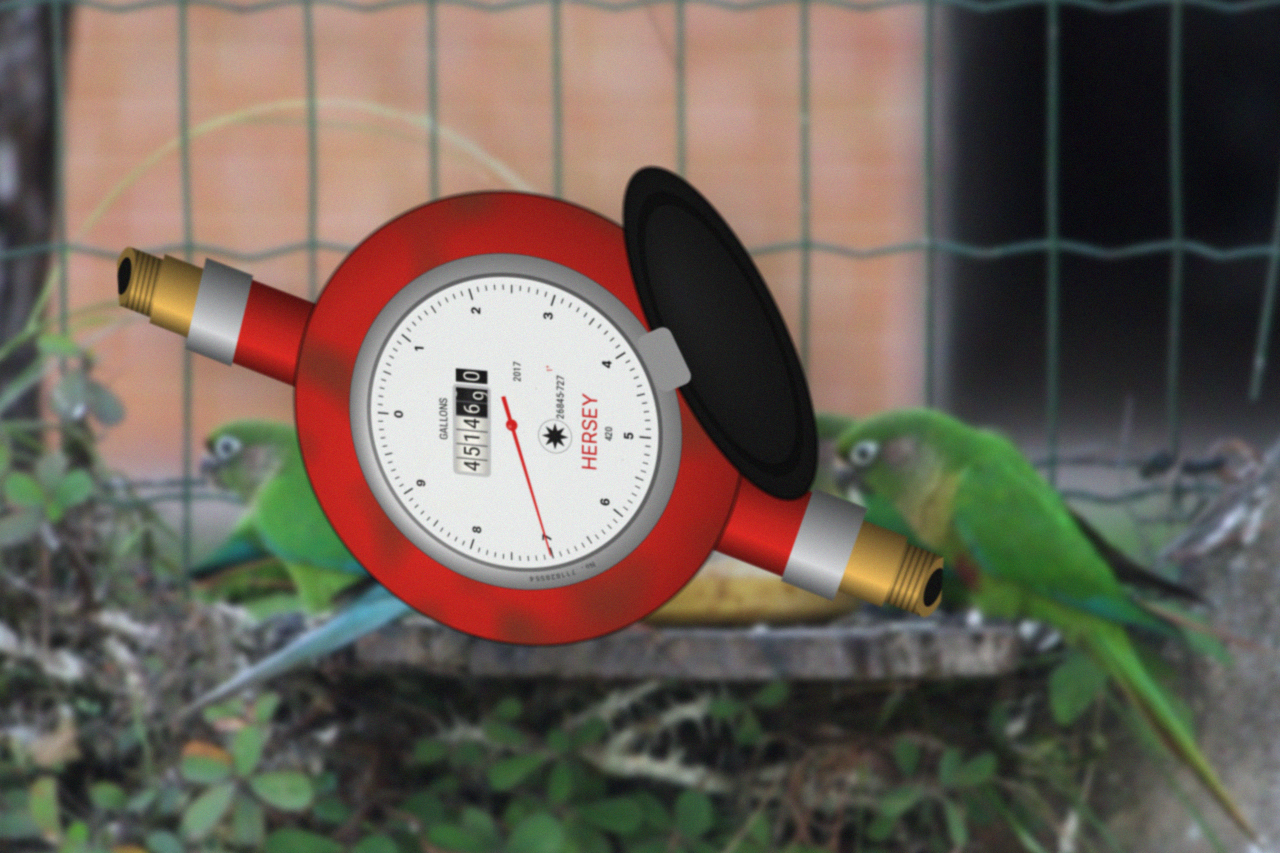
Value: {"value": 4514687.0, "unit": "gal"}
